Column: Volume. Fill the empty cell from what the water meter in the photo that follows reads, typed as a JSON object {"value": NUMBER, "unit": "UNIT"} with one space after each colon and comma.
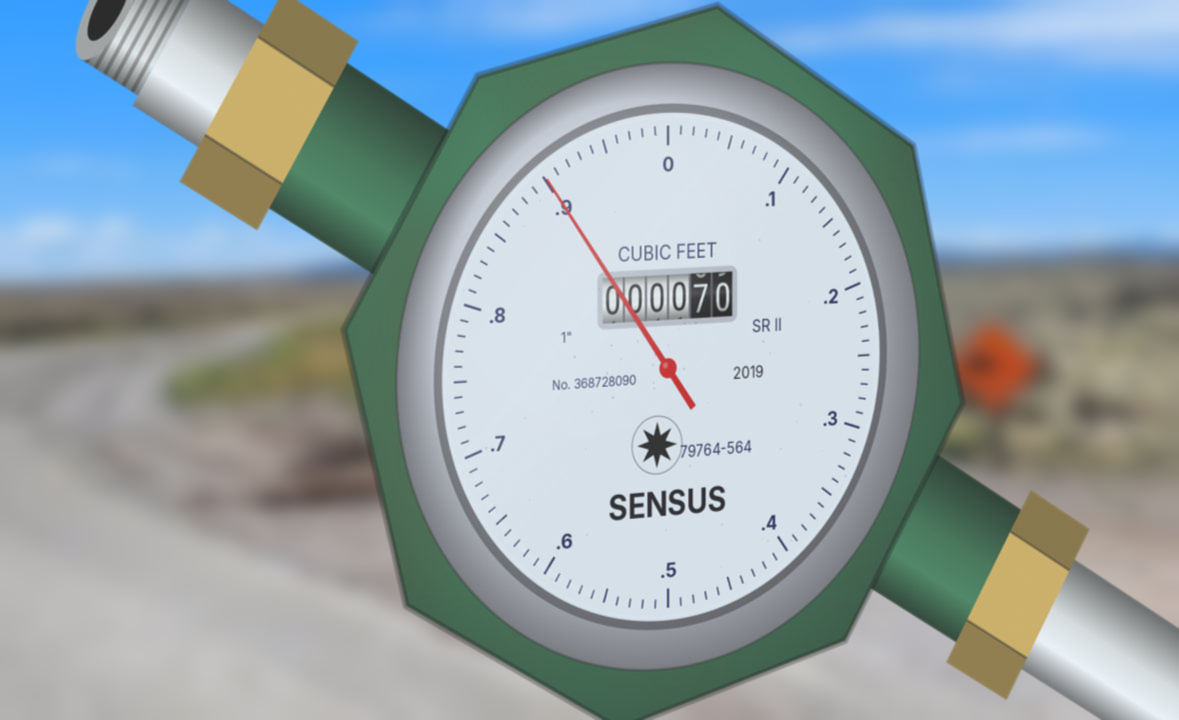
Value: {"value": 69.90, "unit": "ft³"}
